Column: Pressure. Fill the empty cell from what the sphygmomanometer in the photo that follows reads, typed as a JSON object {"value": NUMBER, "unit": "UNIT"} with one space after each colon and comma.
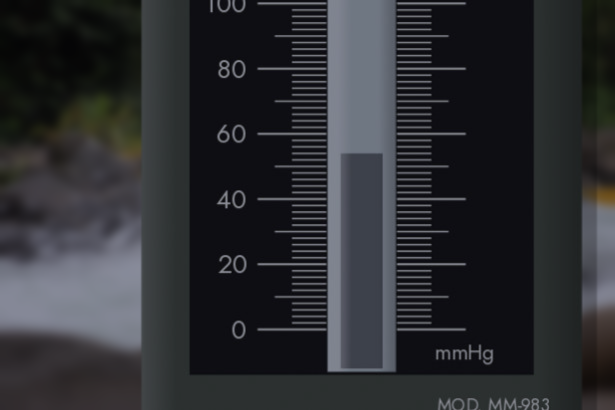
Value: {"value": 54, "unit": "mmHg"}
